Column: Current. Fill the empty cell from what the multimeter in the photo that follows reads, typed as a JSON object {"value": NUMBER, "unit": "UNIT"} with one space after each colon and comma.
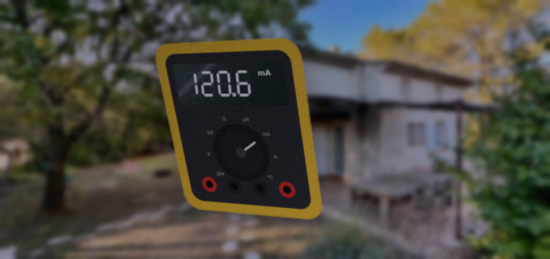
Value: {"value": 120.6, "unit": "mA"}
